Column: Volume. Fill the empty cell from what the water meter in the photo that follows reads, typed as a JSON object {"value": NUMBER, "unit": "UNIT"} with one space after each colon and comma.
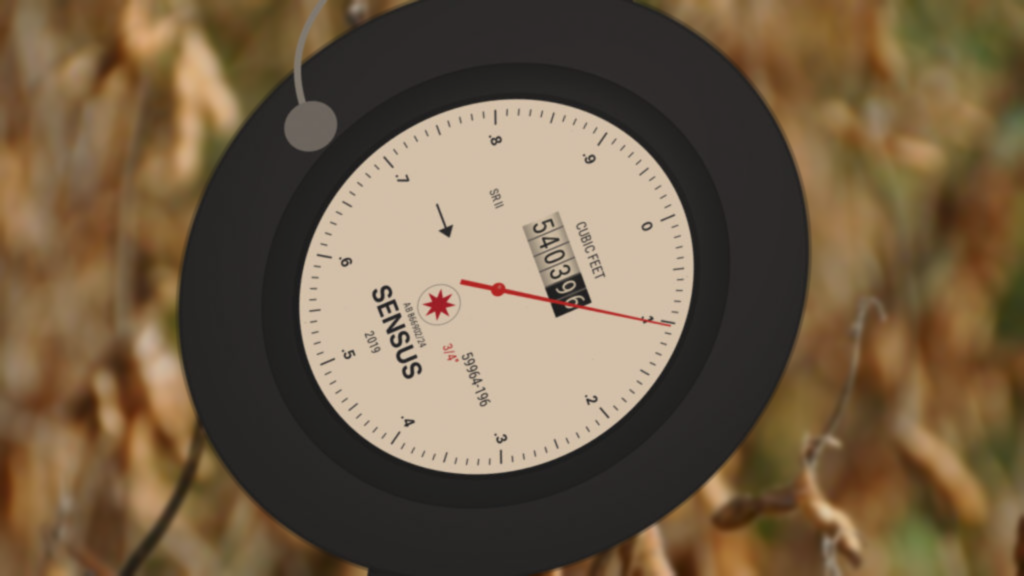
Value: {"value": 540396.10, "unit": "ft³"}
